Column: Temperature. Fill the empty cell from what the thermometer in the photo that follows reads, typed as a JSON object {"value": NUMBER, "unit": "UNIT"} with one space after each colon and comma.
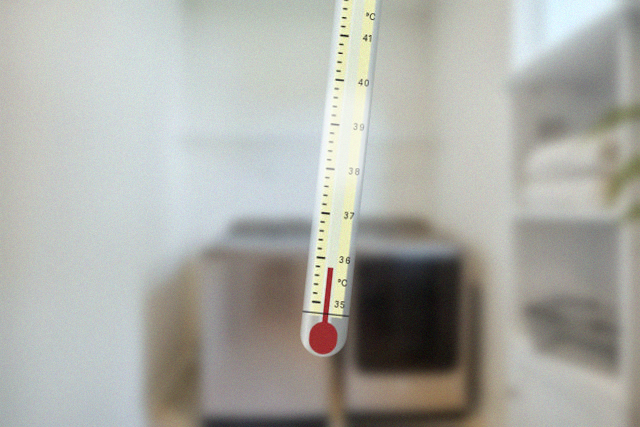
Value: {"value": 35.8, "unit": "°C"}
